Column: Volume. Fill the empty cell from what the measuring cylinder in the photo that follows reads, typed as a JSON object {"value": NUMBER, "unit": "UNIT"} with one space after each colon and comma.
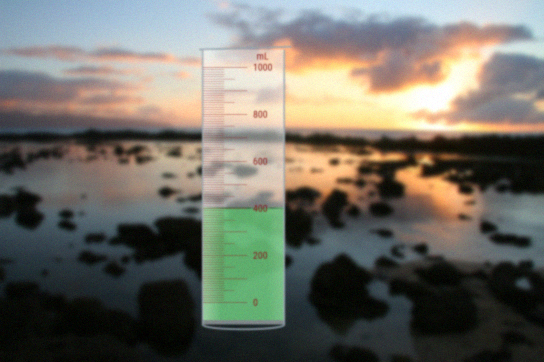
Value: {"value": 400, "unit": "mL"}
